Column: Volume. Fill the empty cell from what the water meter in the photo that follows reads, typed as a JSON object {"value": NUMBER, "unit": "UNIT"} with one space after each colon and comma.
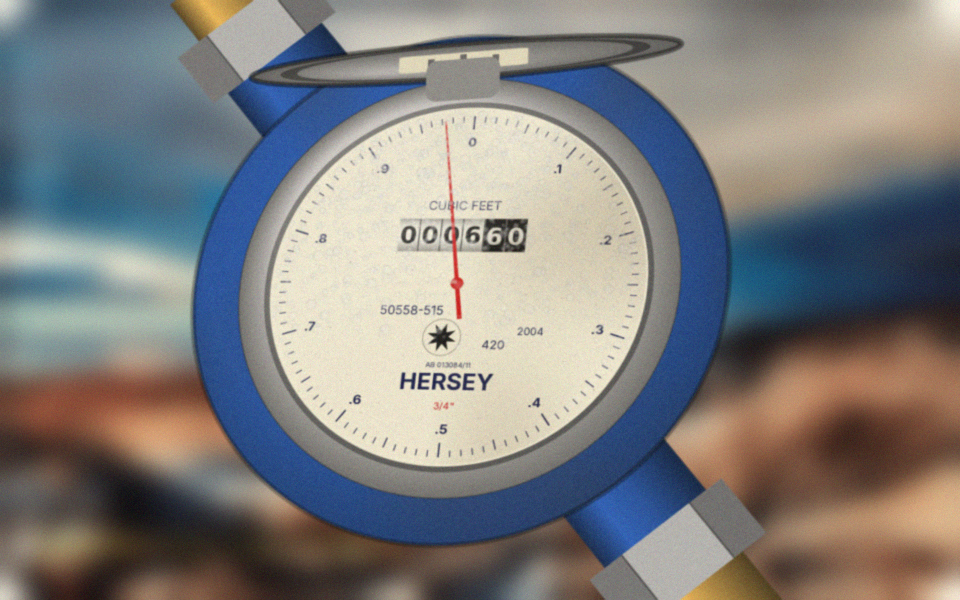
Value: {"value": 659.97, "unit": "ft³"}
